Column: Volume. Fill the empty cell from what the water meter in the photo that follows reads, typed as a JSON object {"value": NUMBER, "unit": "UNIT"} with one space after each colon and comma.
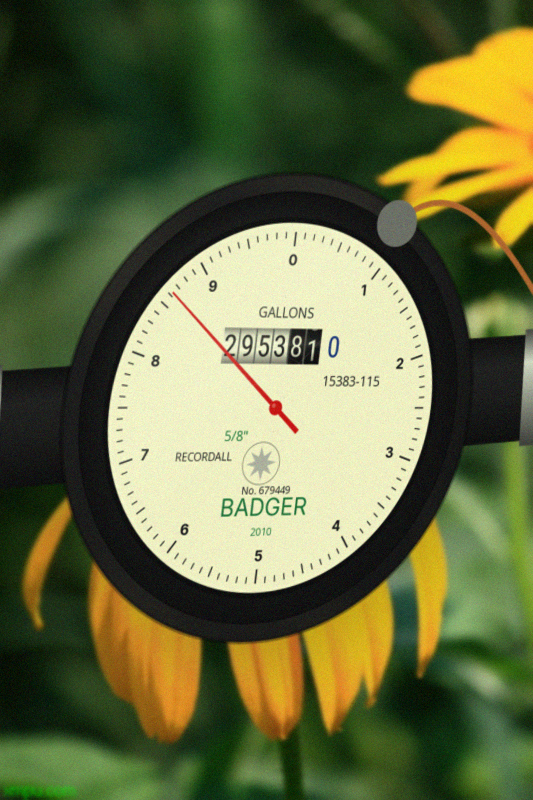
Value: {"value": 2953808.6, "unit": "gal"}
